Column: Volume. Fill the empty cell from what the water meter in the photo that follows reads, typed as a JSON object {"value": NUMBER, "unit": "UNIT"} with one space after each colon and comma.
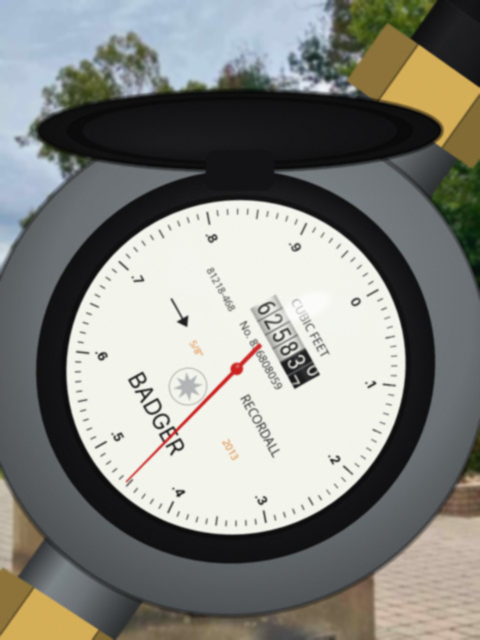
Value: {"value": 625836.45, "unit": "ft³"}
